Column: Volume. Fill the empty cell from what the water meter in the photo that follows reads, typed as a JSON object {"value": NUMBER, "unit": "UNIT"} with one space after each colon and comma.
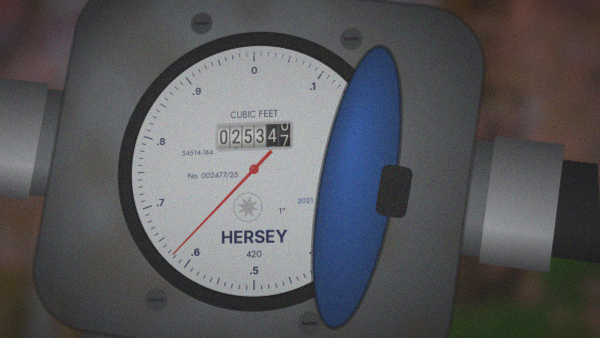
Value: {"value": 25346.62, "unit": "ft³"}
